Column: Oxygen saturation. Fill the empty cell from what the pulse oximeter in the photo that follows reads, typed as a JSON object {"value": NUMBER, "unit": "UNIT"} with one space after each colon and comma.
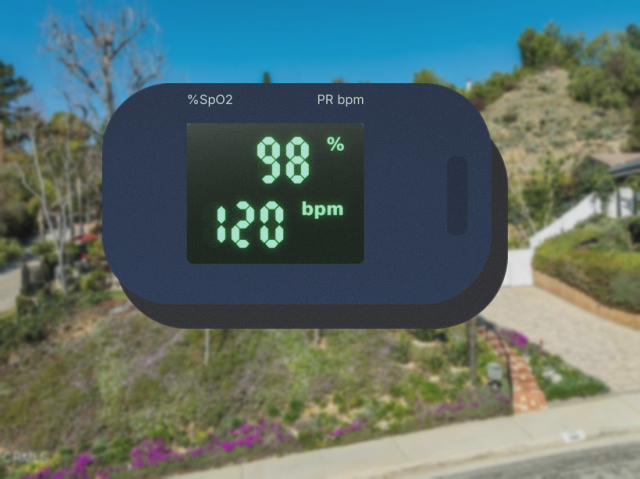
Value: {"value": 98, "unit": "%"}
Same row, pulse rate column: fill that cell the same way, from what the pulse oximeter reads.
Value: {"value": 120, "unit": "bpm"}
